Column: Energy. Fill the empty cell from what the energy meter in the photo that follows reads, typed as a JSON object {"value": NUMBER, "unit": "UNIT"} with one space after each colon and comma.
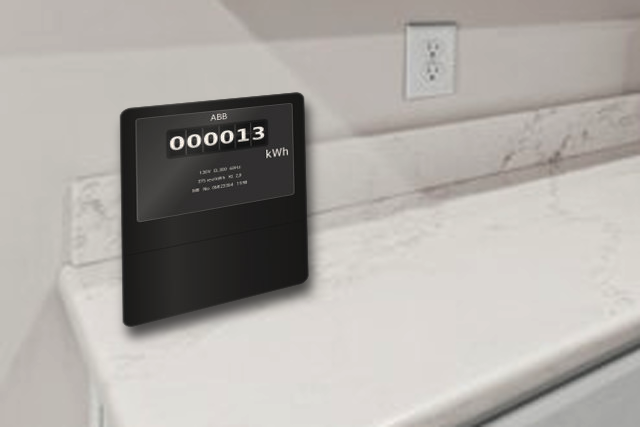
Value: {"value": 13, "unit": "kWh"}
